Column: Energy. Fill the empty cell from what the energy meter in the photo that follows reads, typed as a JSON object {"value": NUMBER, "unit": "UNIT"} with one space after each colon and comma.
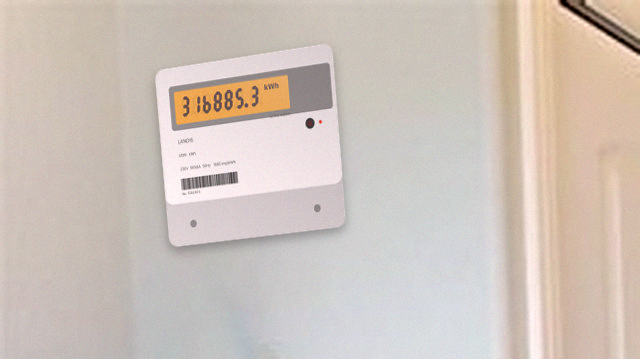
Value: {"value": 316885.3, "unit": "kWh"}
